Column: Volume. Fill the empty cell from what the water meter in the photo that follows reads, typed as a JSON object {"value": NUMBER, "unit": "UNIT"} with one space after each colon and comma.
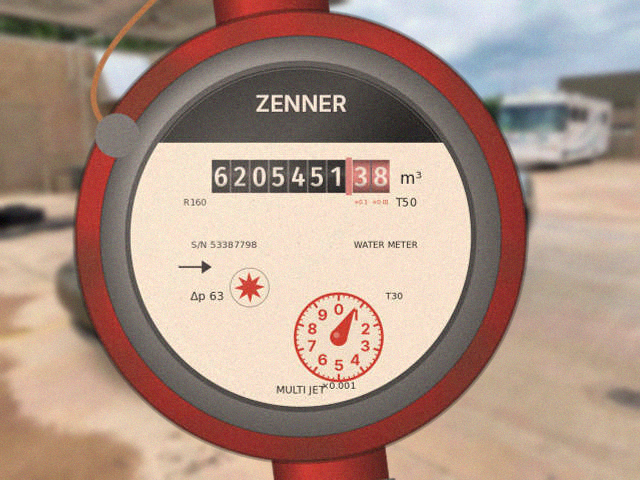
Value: {"value": 6205451.380, "unit": "m³"}
